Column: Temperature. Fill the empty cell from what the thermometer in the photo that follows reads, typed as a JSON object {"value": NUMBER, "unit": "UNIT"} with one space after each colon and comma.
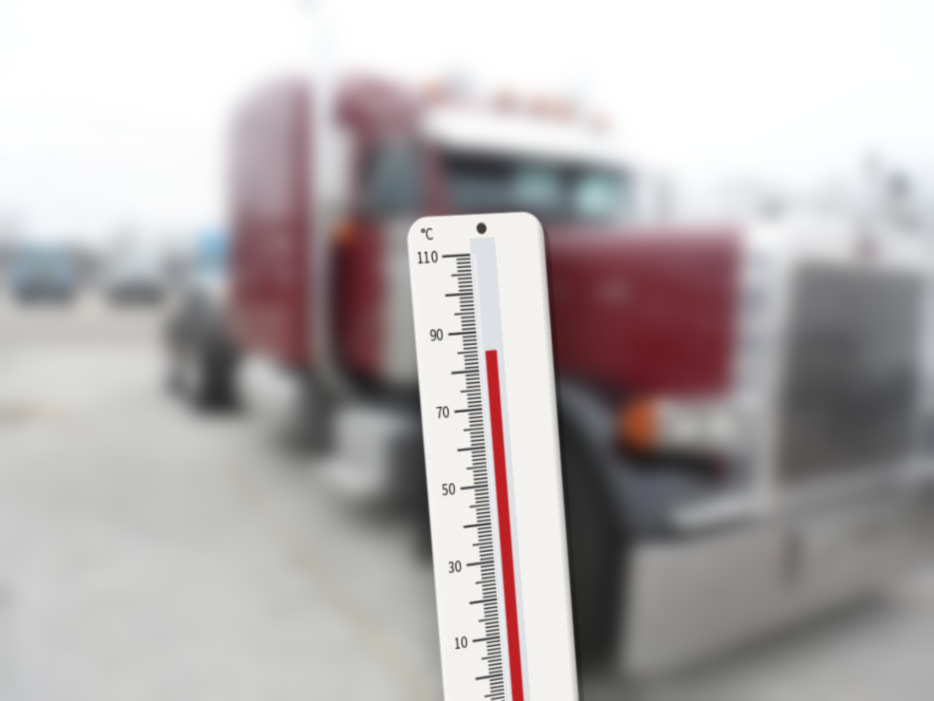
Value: {"value": 85, "unit": "°C"}
